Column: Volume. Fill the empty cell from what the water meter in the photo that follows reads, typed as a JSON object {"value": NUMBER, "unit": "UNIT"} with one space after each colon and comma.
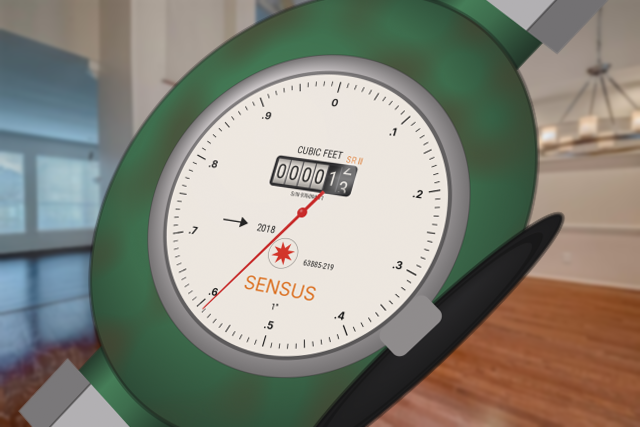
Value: {"value": 12.59, "unit": "ft³"}
